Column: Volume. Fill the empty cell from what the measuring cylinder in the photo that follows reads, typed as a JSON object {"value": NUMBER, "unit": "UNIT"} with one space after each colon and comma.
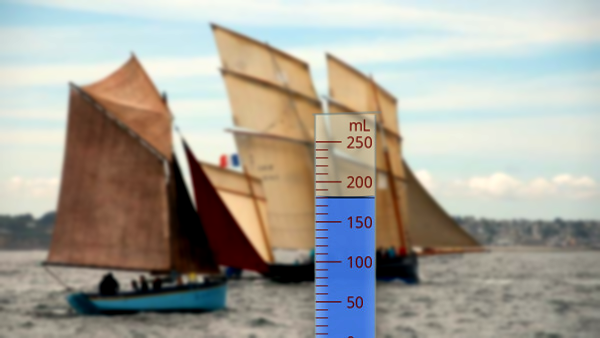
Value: {"value": 180, "unit": "mL"}
